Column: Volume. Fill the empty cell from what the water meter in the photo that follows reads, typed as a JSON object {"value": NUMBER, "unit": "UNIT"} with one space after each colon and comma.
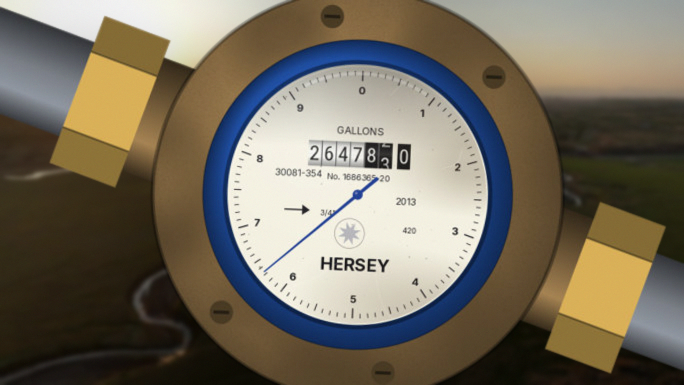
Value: {"value": 2647826.3, "unit": "gal"}
